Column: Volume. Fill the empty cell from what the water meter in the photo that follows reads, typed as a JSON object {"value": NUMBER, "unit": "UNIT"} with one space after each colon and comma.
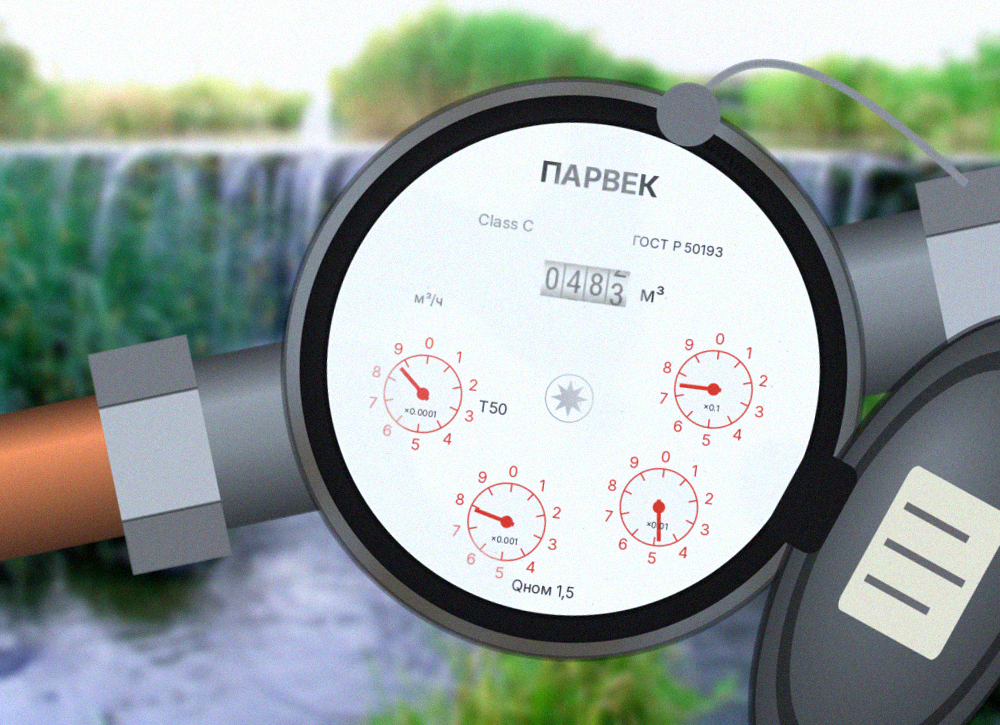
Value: {"value": 482.7478, "unit": "m³"}
